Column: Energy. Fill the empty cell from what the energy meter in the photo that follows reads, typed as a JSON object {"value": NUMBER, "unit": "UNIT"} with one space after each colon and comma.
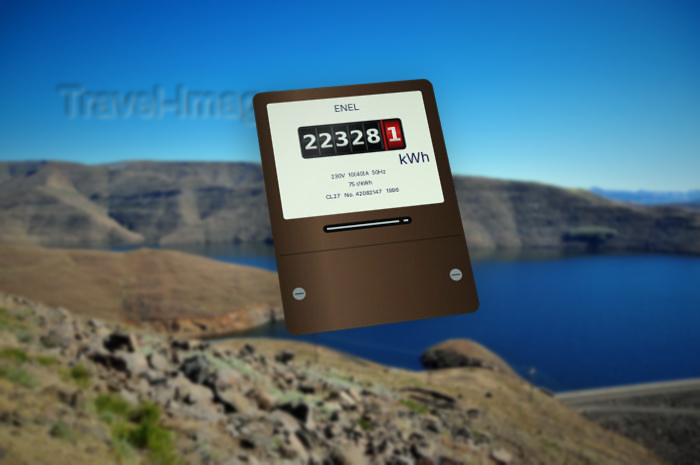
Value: {"value": 22328.1, "unit": "kWh"}
